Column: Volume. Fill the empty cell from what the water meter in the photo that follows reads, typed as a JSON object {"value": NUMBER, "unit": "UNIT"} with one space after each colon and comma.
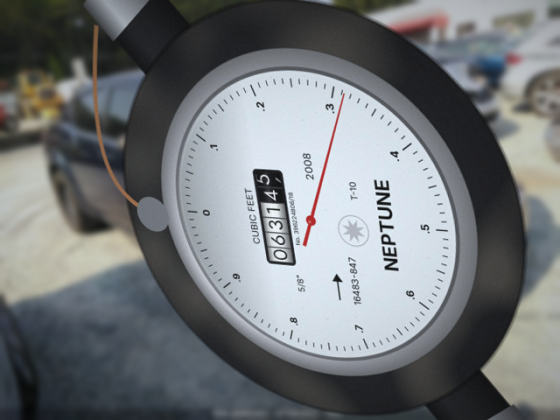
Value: {"value": 63145.31, "unit": "ft³"}
